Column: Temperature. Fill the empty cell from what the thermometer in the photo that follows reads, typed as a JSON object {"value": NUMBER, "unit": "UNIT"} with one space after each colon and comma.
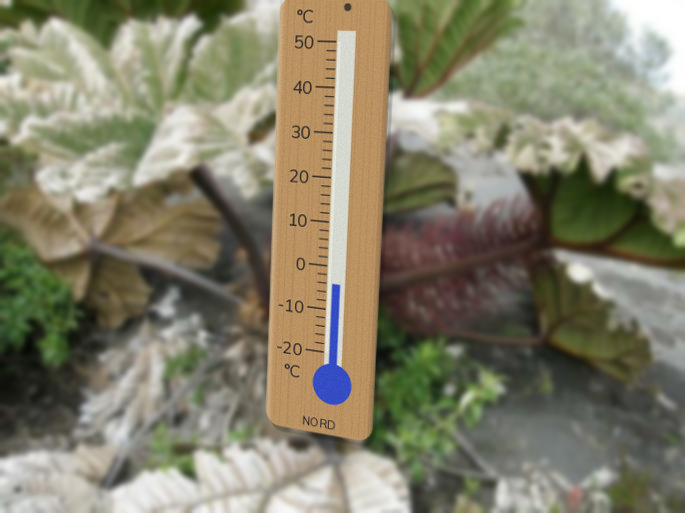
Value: {"value": -4, "unit": "°C"}
